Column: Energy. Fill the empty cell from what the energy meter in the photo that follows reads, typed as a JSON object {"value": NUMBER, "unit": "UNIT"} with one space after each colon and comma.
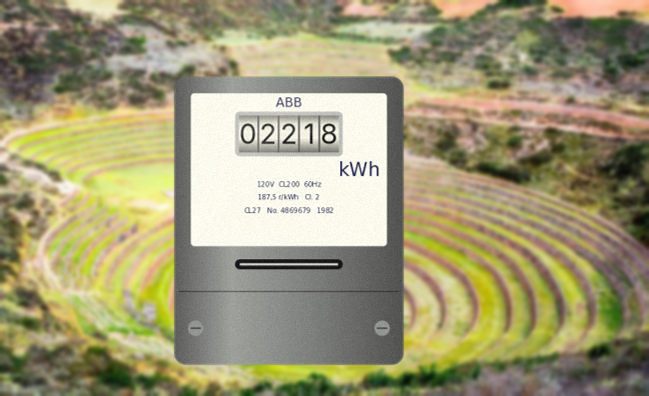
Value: {"value": 2218, "unit": "kWh"}
